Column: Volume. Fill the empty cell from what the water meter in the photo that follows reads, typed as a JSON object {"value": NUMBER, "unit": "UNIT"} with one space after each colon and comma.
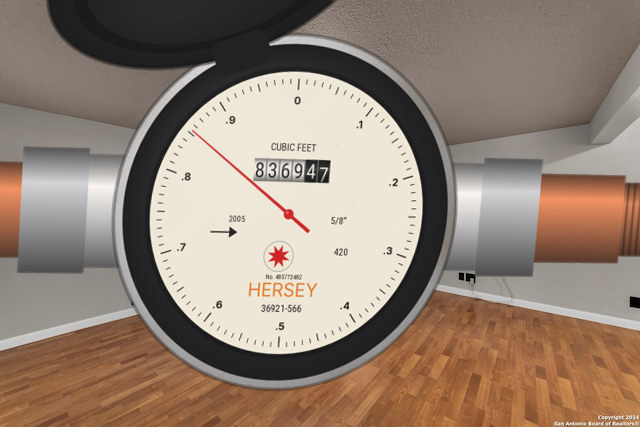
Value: {"value": 836946.85, "unit": "ft³"}
